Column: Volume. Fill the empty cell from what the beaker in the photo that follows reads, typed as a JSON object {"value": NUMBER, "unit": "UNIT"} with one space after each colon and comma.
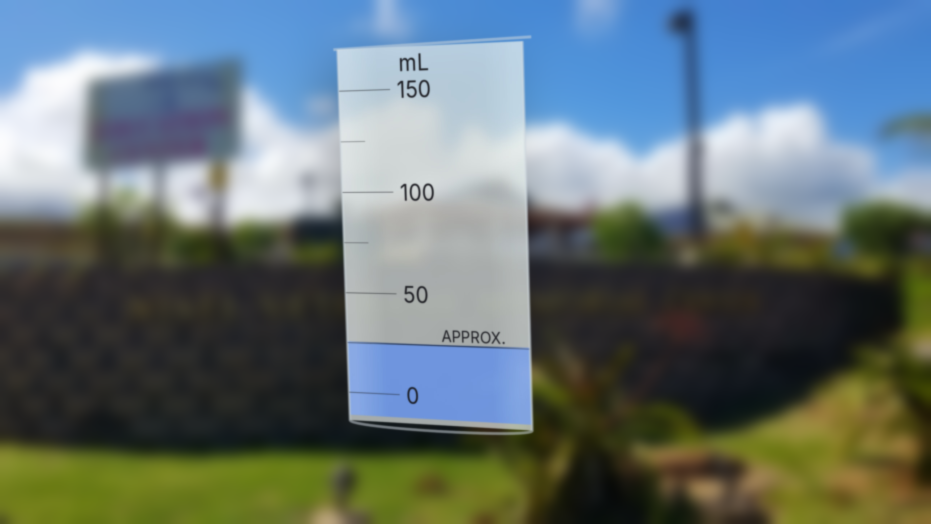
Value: {"value": 25, "unit": "mL"}
